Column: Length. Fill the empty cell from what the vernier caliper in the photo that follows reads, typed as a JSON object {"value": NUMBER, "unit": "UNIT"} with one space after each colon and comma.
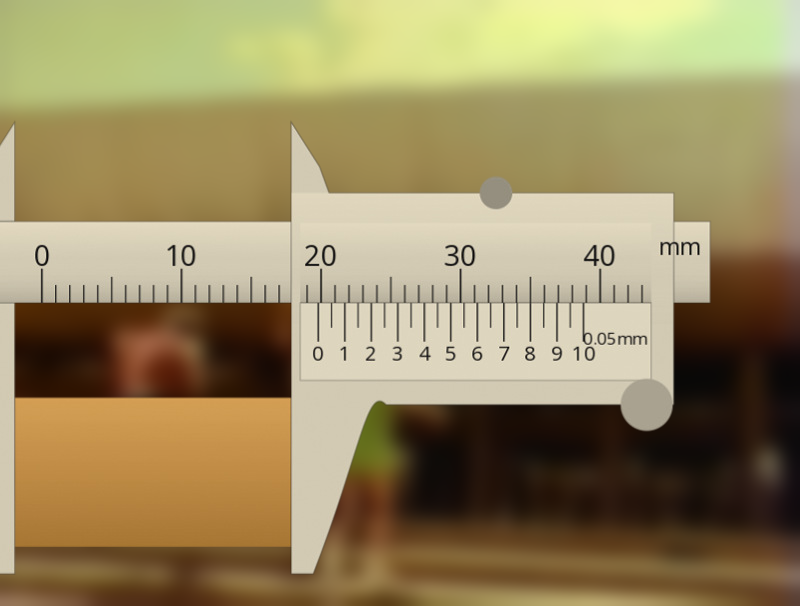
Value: {"value": 19.8, "unit": "mm"}
